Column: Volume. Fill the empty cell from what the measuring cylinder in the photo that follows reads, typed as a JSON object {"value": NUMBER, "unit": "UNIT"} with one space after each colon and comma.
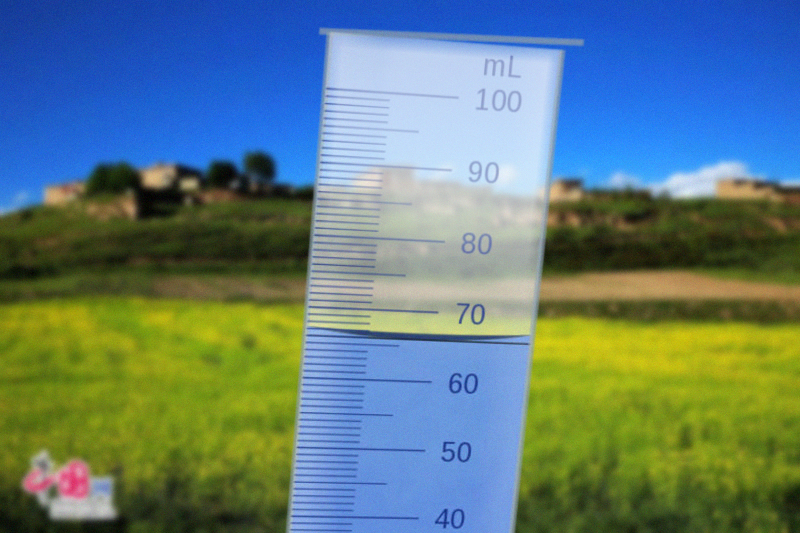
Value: {"value": 66, "unit": "mL"}
